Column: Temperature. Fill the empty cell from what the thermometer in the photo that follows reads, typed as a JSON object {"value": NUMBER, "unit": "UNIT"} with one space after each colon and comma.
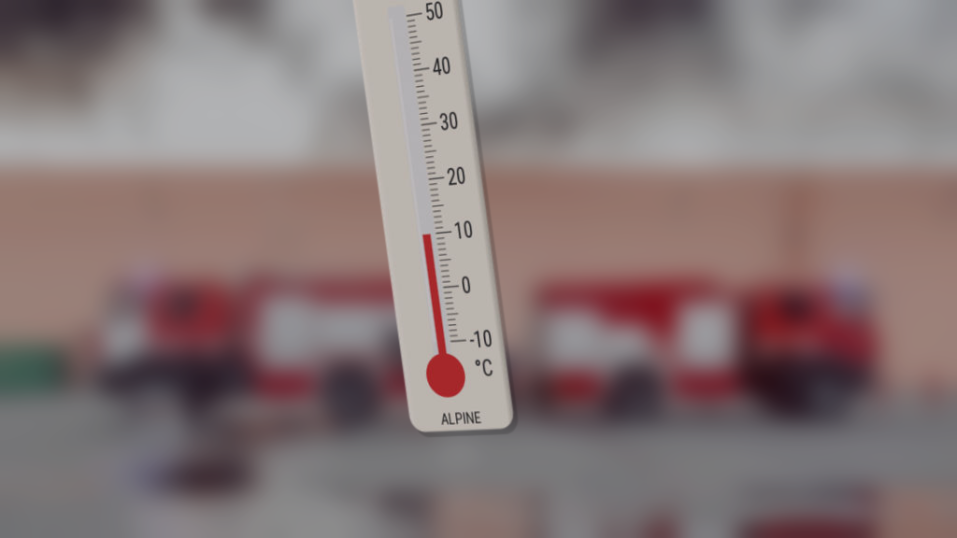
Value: {"value": 10, "unit": "°C"}
